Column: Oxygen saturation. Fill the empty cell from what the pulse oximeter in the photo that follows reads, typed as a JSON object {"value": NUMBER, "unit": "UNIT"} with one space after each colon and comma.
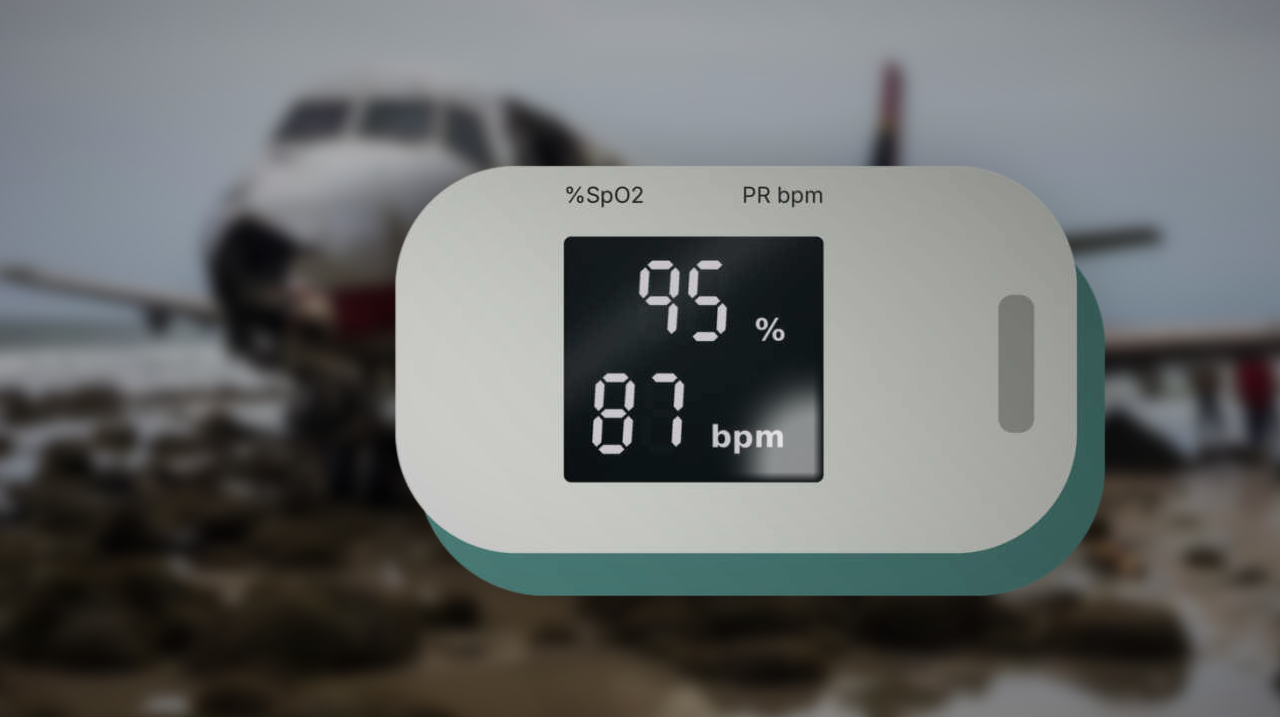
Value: {"value": 95, "unit": "%"}
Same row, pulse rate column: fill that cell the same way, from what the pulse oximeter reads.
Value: {"value": 87, "unit": "bpm"}
